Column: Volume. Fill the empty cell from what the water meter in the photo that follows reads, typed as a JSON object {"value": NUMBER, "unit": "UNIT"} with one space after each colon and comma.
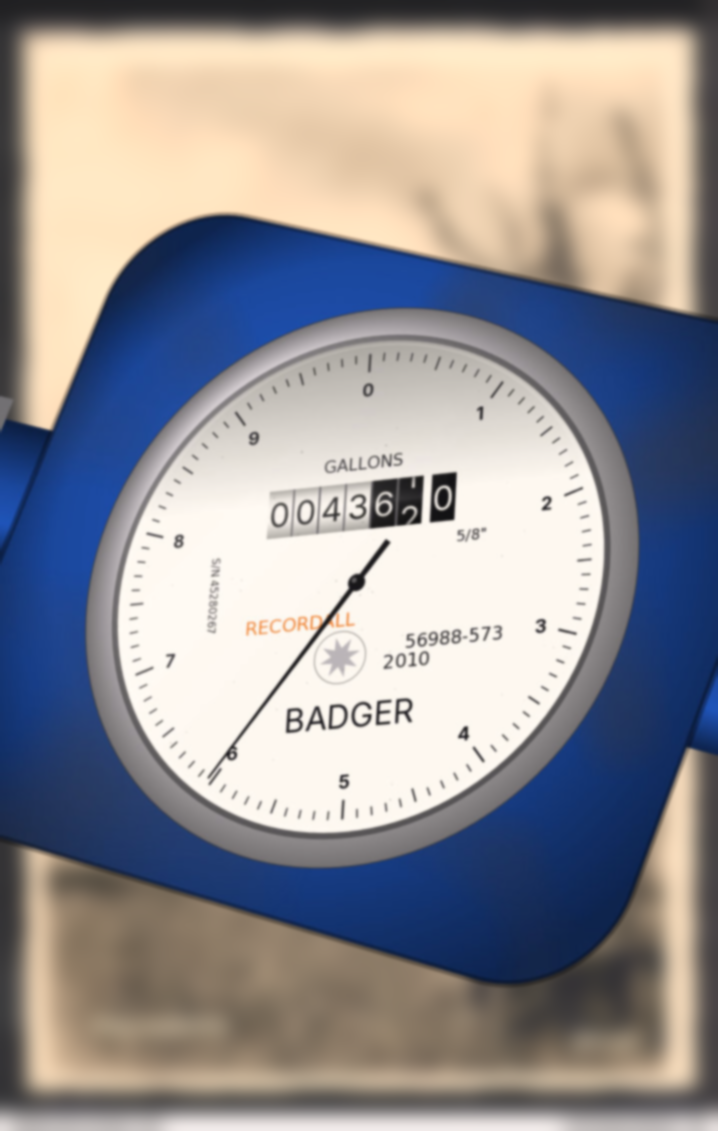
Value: {"value": 43616.0, "unit": "gal"}
